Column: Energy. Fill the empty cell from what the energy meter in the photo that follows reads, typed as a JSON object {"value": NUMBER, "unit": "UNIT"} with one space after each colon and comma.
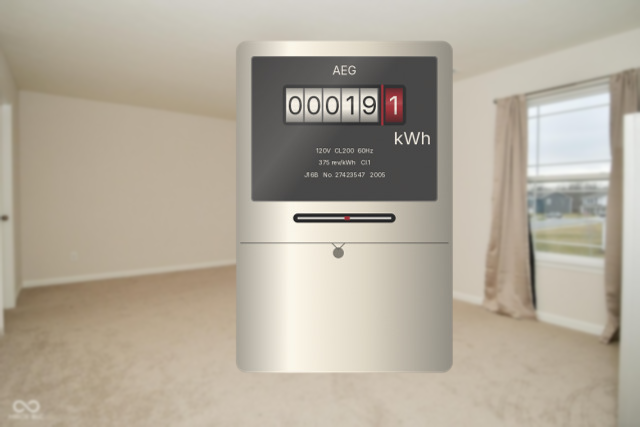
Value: {"value": 19.1, "unit": "kWh"}
